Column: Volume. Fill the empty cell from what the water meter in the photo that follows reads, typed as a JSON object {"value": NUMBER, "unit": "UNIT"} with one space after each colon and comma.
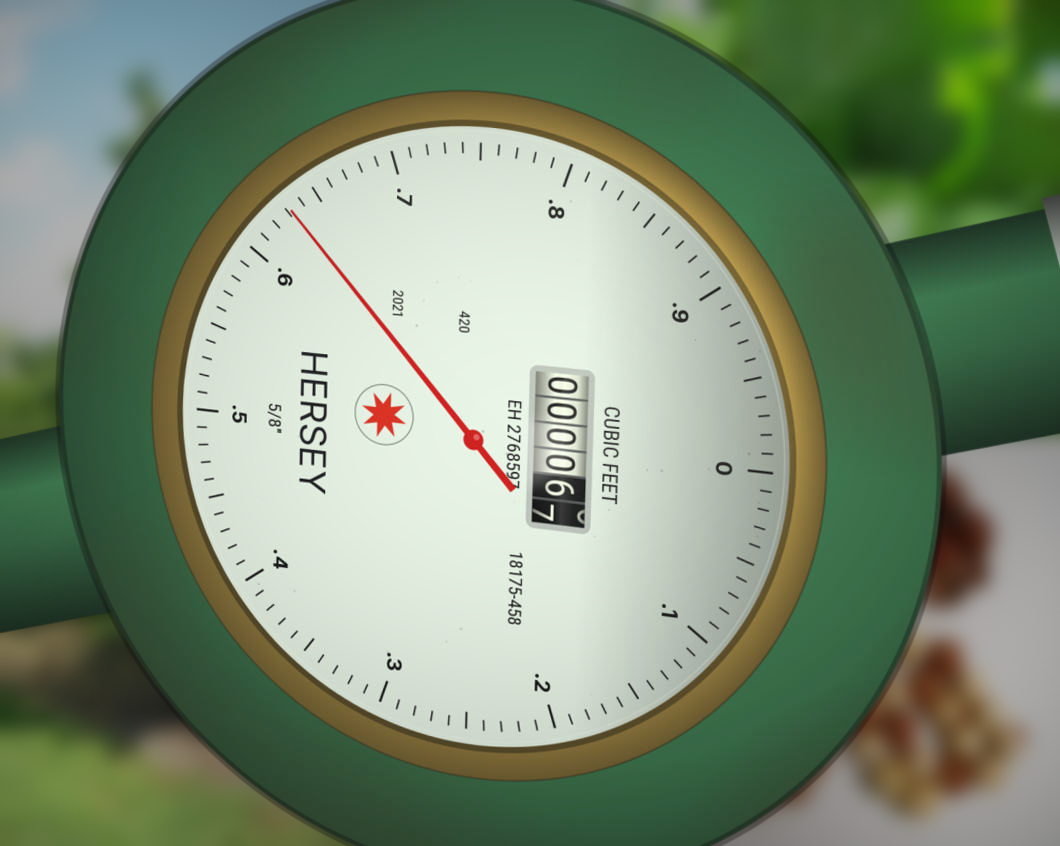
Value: {"value": 66.63, "unit": "ft³"}
